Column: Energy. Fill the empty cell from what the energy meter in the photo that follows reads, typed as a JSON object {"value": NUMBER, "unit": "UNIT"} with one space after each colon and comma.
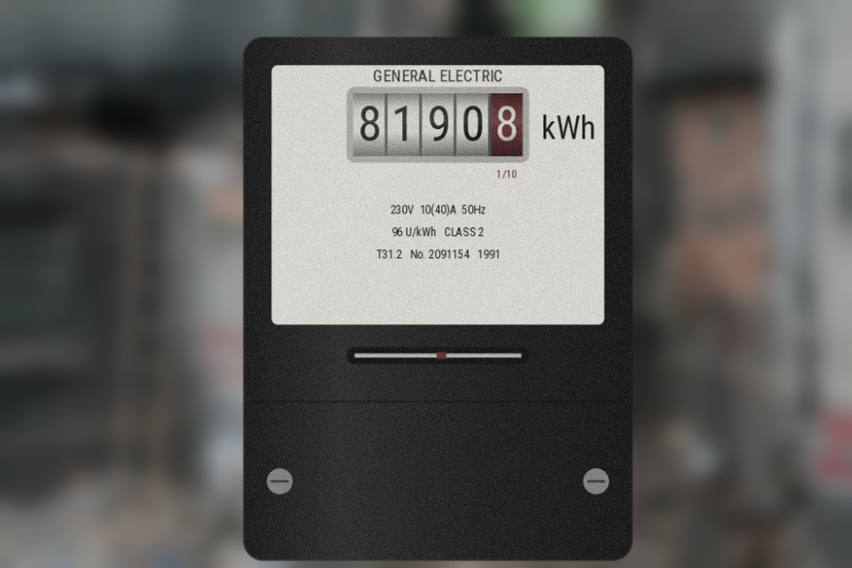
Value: {"value": 8190.8, "unit": "kWh"}
